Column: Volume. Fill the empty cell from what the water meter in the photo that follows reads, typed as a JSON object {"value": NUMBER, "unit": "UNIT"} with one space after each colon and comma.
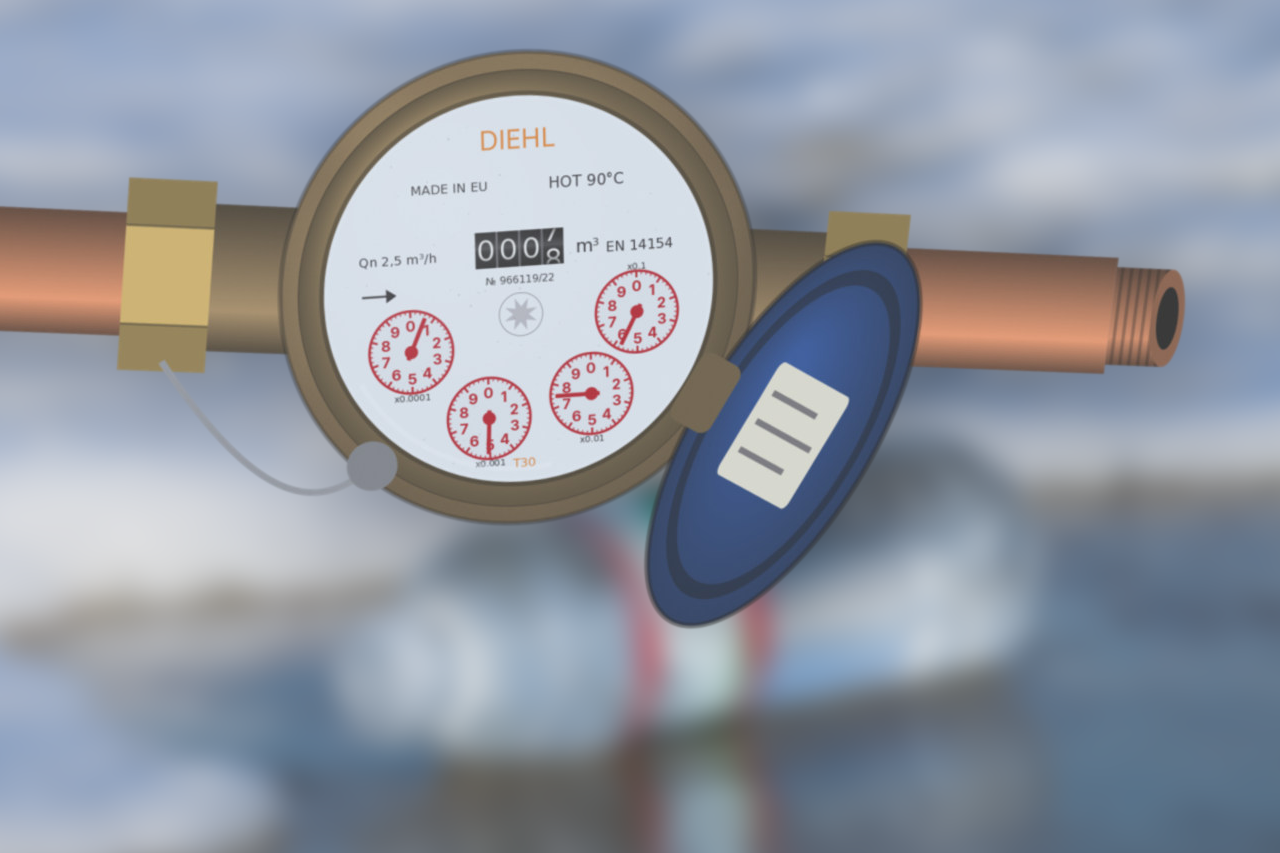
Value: {"value": 7.5750, "unit": "m³"}
